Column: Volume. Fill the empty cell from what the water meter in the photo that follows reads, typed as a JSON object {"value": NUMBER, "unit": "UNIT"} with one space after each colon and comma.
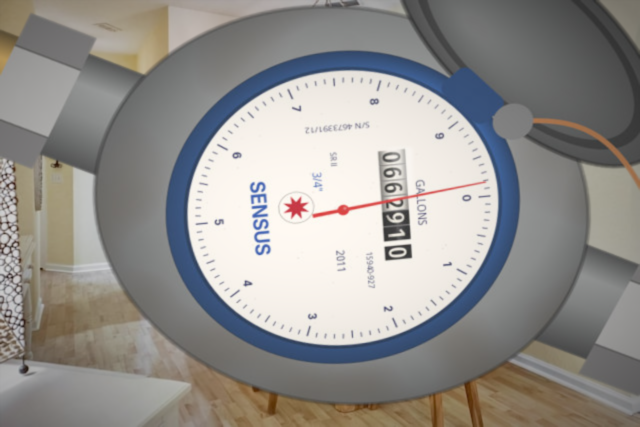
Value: {"value": 662909.8, "unit": "gal"}
